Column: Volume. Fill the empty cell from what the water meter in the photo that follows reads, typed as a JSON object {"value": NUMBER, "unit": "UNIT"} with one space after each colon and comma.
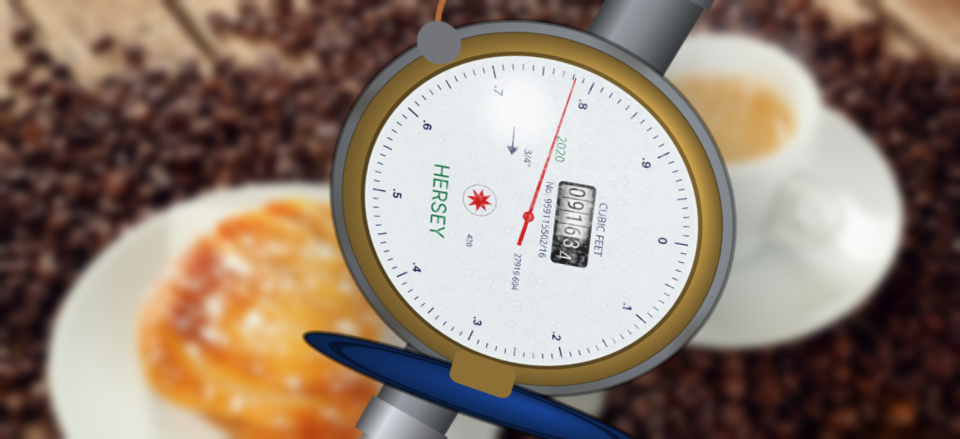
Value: {"value": 91633.78, "unit": "ft³"}
